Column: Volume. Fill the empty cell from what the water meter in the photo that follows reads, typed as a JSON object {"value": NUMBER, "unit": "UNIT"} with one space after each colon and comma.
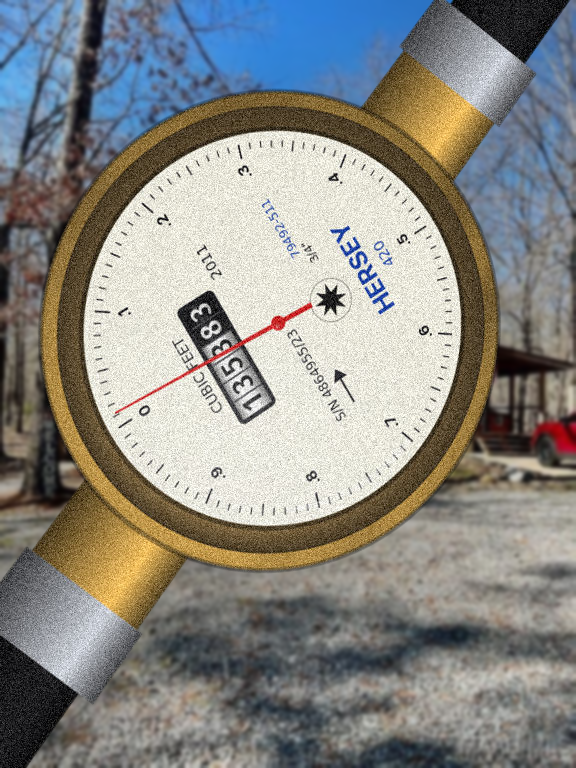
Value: {"value": 135383.01, "unit": "ft³"}
